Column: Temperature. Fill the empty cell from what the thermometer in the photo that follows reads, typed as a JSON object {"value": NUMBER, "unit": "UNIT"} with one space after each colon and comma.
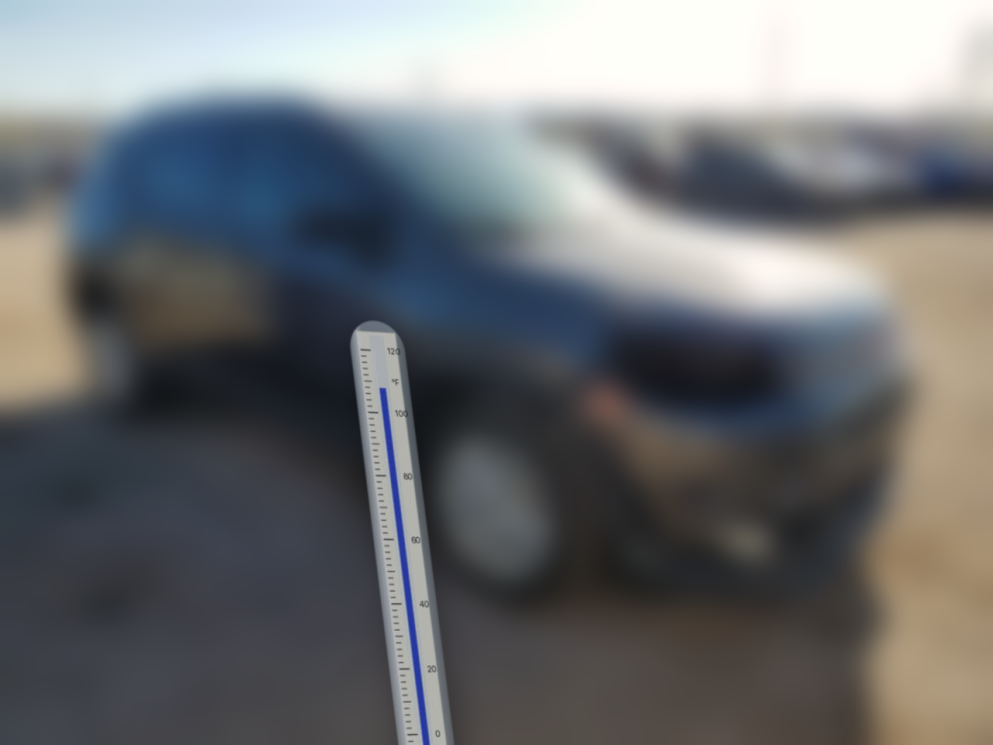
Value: {"value": 108, "unit": "°F"}
